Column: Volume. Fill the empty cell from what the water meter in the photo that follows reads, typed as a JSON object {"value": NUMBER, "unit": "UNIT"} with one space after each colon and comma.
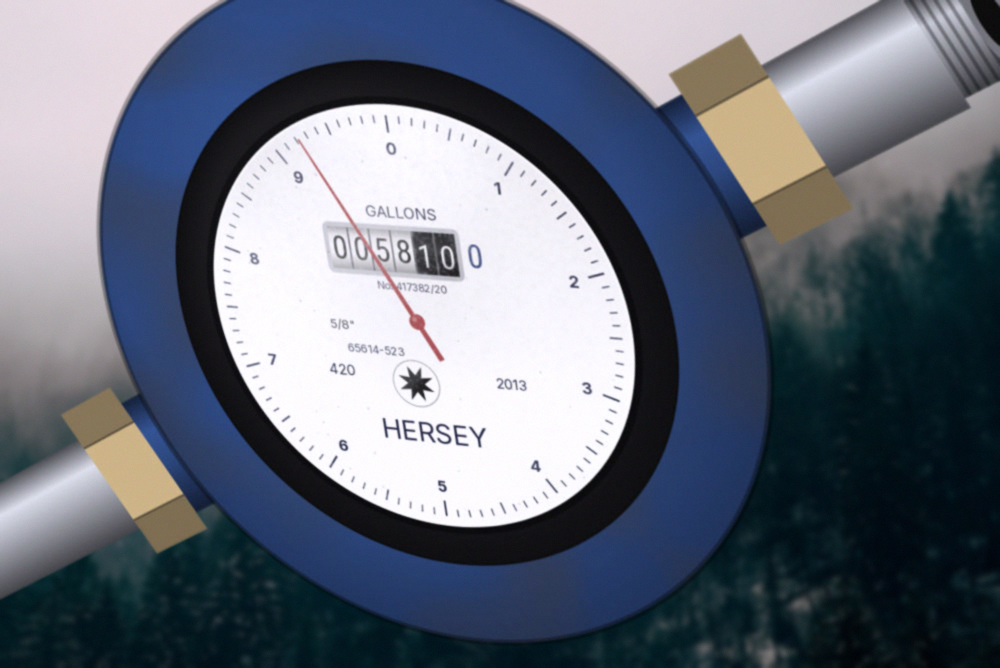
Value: {"value": 58099.2, "unit": "gal"}
